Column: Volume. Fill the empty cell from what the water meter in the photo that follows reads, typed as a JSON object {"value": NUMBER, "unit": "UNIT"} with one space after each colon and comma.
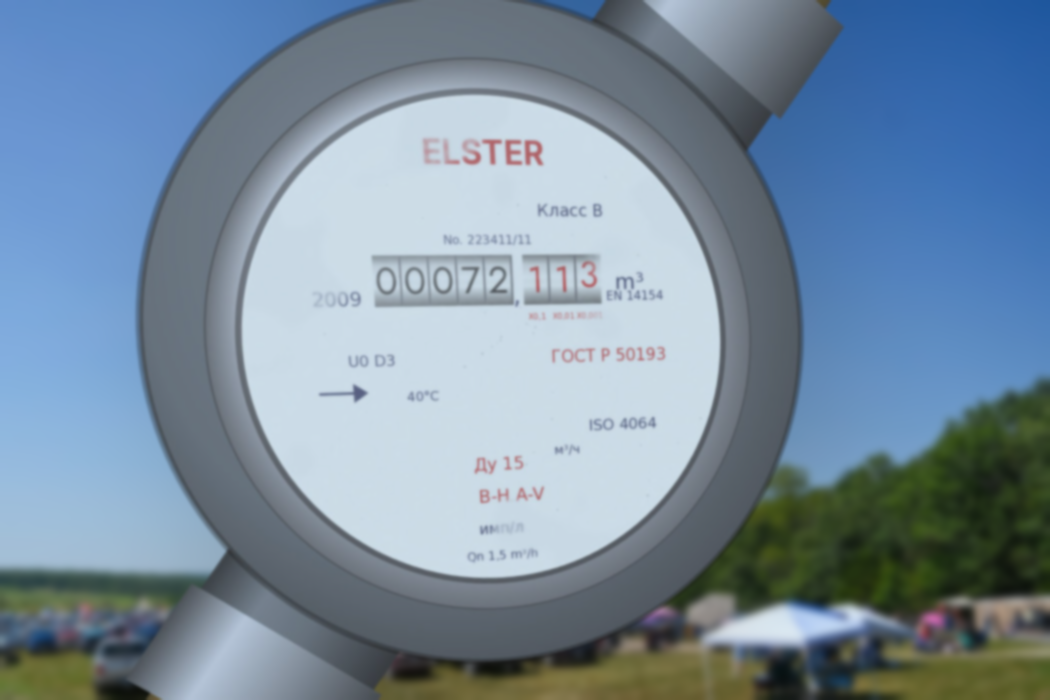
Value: {"value": 72.113, "unit": "m³"}
